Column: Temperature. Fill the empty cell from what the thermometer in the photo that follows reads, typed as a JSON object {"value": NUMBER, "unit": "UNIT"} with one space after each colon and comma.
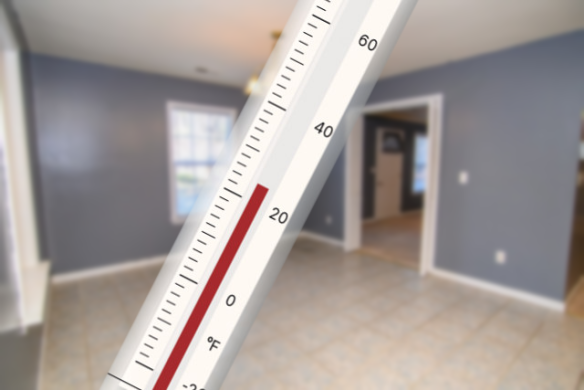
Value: {"value": 24, "unit": "°F"}
